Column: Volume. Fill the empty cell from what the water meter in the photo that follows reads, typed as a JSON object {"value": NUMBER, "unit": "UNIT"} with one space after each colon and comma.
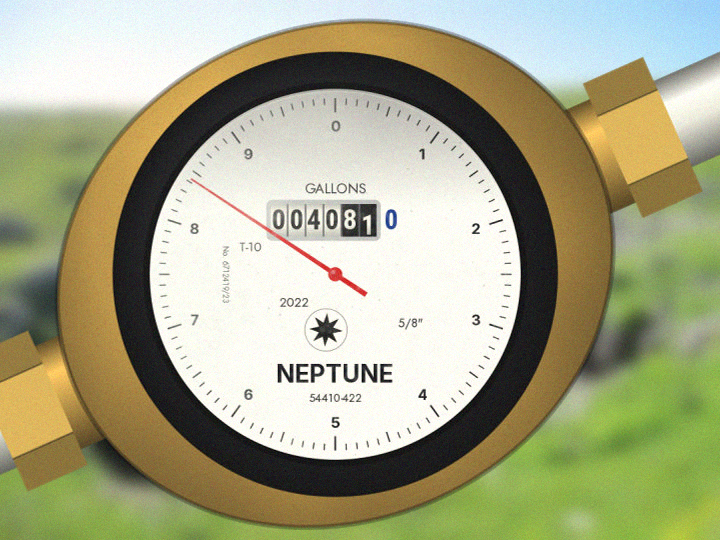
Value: {"value": 40808.4, "unit": "gal"}
